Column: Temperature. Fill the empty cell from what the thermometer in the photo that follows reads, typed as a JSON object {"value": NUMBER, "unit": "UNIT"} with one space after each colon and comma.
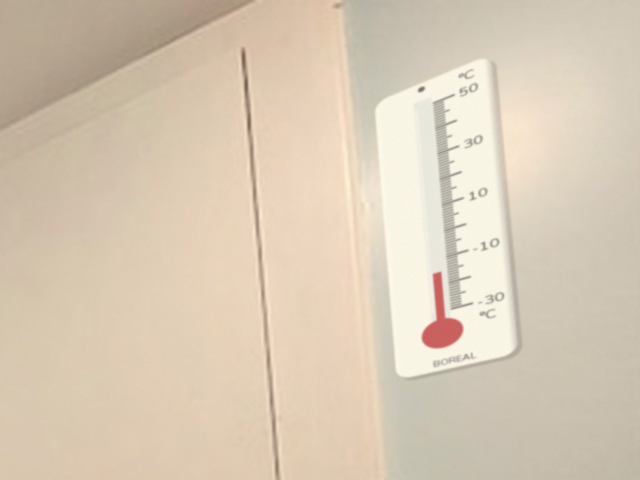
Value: {"value": -15, "unit": "°C"}
